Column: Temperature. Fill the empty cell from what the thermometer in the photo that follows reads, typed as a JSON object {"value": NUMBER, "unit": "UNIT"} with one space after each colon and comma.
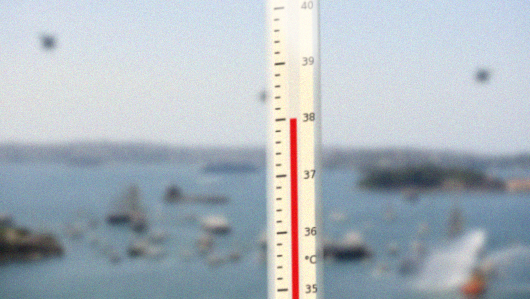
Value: {"value": 38, "unit": "°C"}
